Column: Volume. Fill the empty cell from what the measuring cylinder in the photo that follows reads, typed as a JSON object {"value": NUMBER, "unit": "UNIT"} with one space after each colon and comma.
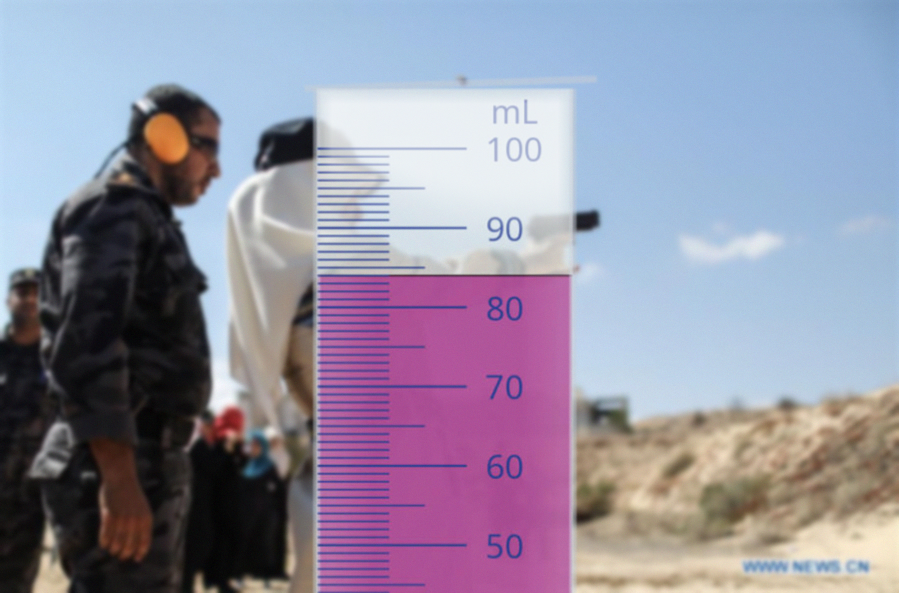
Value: {"value": 84, "unit": "mL"}
